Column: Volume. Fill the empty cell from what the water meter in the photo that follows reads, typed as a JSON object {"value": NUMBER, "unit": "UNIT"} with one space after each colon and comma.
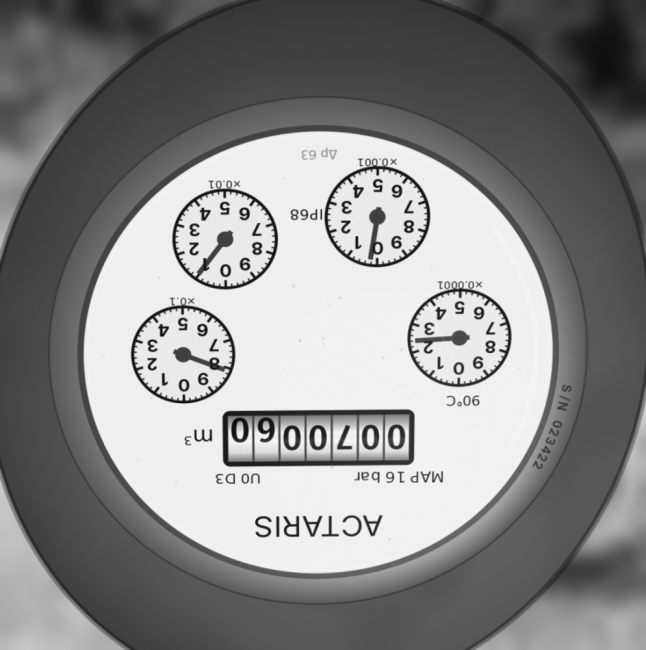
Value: {"value": 70059.8102, "unit": "m³"}
